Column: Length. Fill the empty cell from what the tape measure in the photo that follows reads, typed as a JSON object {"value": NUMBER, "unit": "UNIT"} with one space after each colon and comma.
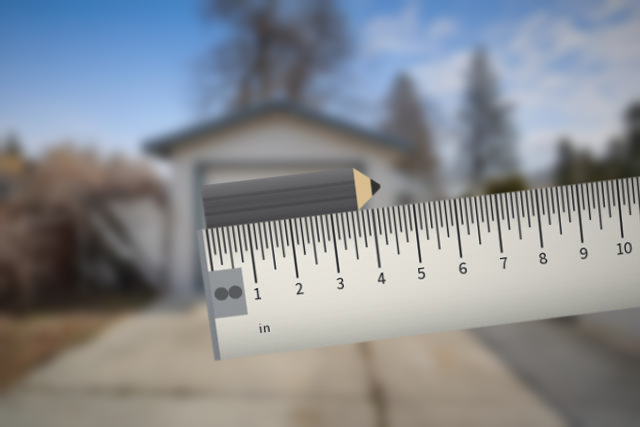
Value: {"value": 4.25, "unit": "in"}
